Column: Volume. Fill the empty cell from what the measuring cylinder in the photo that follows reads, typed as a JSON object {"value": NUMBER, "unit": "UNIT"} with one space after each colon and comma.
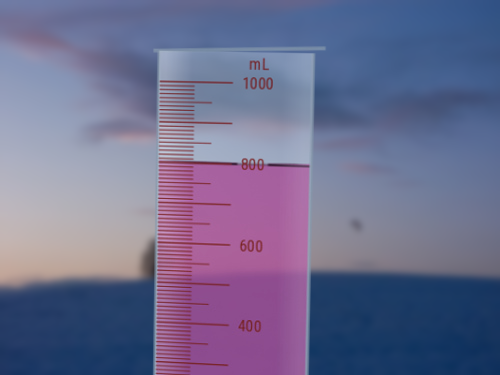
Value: {"value": 800, "unit": "mL"}
